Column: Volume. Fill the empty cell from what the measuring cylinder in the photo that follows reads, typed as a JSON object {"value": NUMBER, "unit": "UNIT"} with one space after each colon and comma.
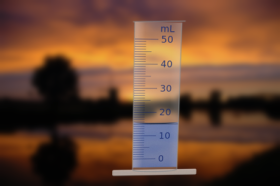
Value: {"value": 15, "unit": "mL"}
